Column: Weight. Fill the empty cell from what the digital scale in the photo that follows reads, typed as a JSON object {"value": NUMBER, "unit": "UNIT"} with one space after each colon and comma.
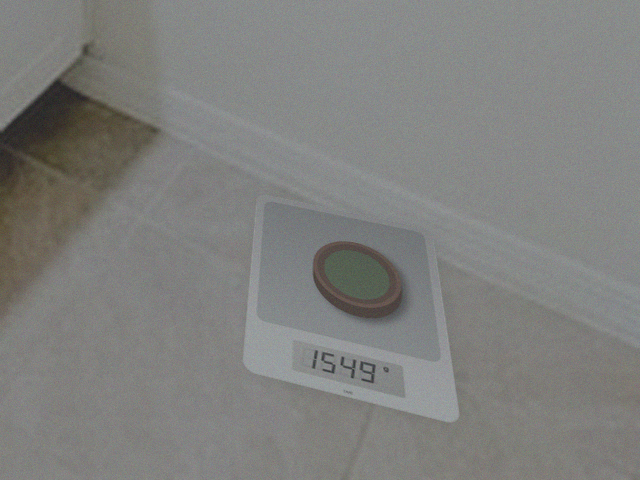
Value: {"value": 1549, "unit": "g"}
